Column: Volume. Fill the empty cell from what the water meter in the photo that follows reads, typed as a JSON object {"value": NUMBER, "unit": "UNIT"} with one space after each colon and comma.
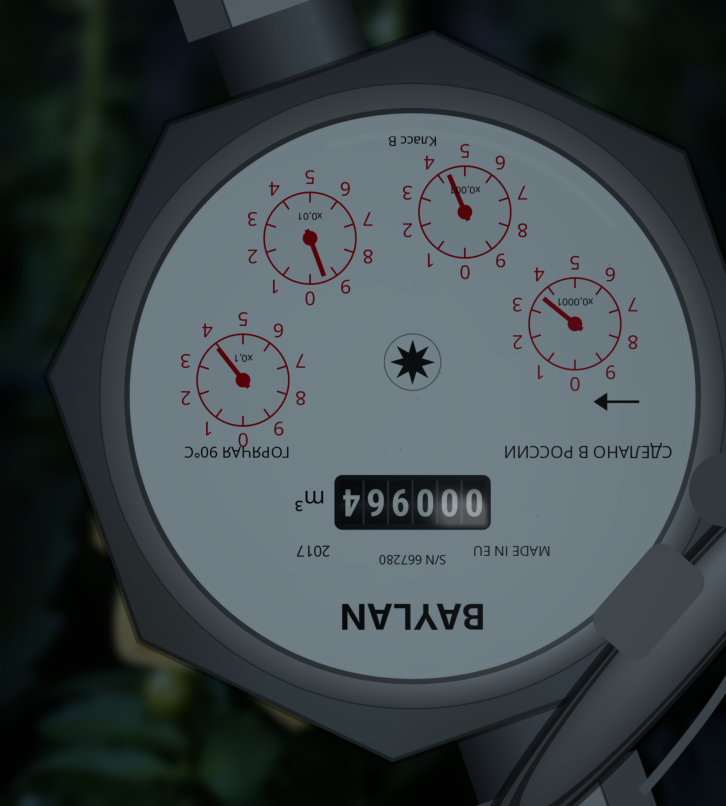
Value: {"value": 964.3943, "unit": "m³"}
